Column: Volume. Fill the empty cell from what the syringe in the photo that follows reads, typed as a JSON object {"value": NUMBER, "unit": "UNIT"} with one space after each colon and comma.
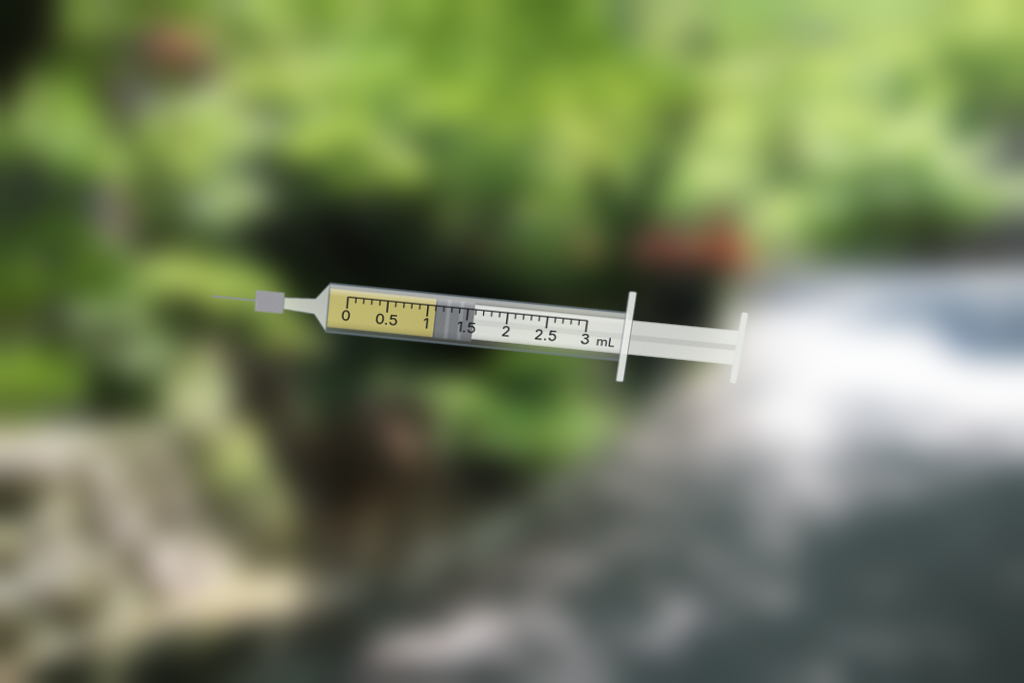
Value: {"value": 1.1, "unit": "mL"}
